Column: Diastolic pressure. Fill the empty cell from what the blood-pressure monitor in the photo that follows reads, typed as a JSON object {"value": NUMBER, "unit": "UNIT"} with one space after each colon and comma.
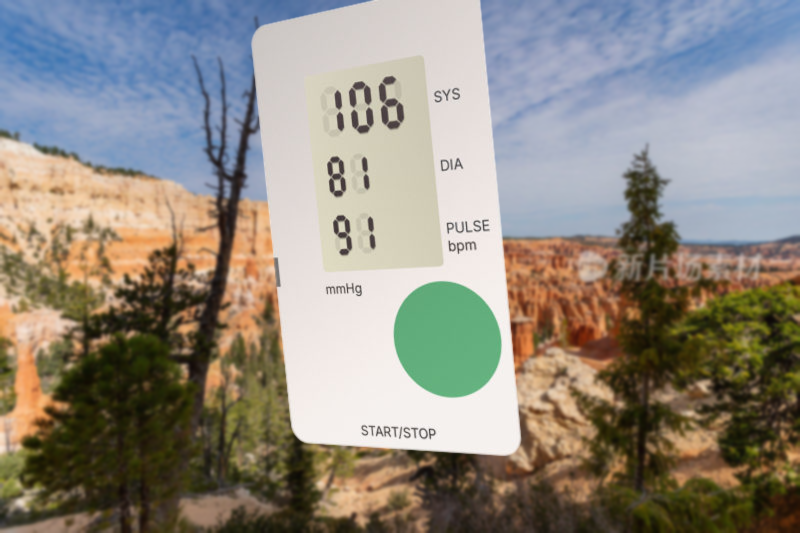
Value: {"value": 81, "unit": "mmHg"}
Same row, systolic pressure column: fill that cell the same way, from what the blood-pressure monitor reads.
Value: {"value": 106, "unit": "mmHg"}
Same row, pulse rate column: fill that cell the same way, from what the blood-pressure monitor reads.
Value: {"value": 91, "unit": "bpm"}
